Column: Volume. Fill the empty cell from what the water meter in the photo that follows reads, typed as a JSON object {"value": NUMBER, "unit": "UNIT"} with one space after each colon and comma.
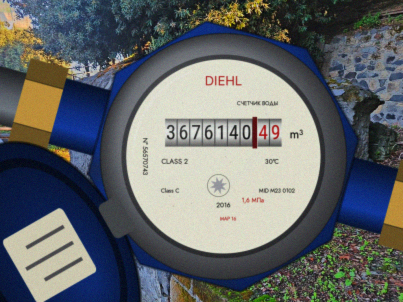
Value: {"value": 3676140.49, "unit": "m³"}
